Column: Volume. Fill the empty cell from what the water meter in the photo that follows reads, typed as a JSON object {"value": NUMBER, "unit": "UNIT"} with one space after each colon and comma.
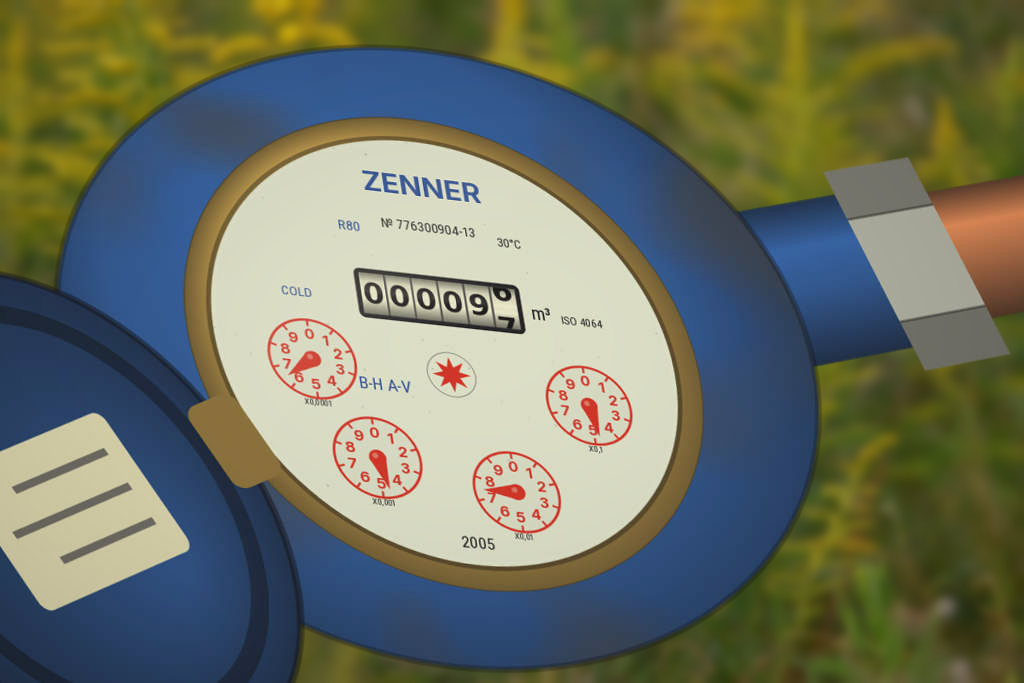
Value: {"value": 96.4746, "unit": "m³"}
